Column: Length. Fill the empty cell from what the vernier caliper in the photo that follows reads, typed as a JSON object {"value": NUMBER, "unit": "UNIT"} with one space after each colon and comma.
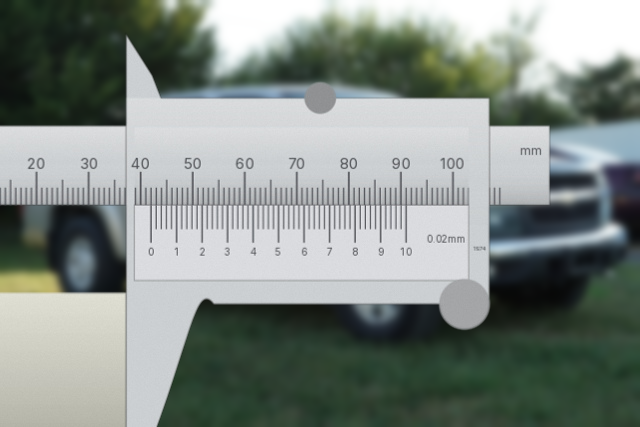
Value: {"value": 42.0, "unit": "mm"}
